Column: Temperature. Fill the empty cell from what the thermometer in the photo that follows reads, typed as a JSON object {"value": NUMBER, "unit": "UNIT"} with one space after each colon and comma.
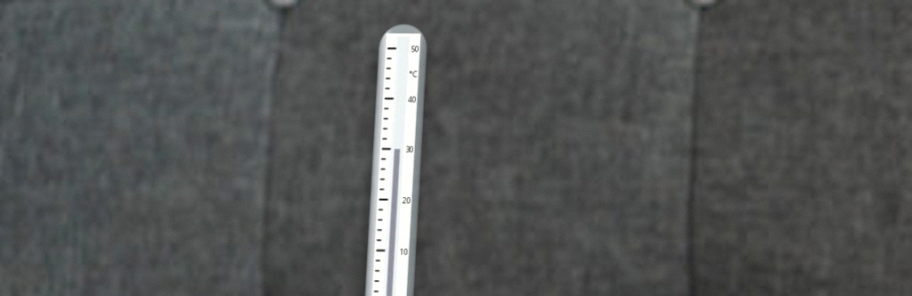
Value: {"value": 30, "unit": "°C"}
